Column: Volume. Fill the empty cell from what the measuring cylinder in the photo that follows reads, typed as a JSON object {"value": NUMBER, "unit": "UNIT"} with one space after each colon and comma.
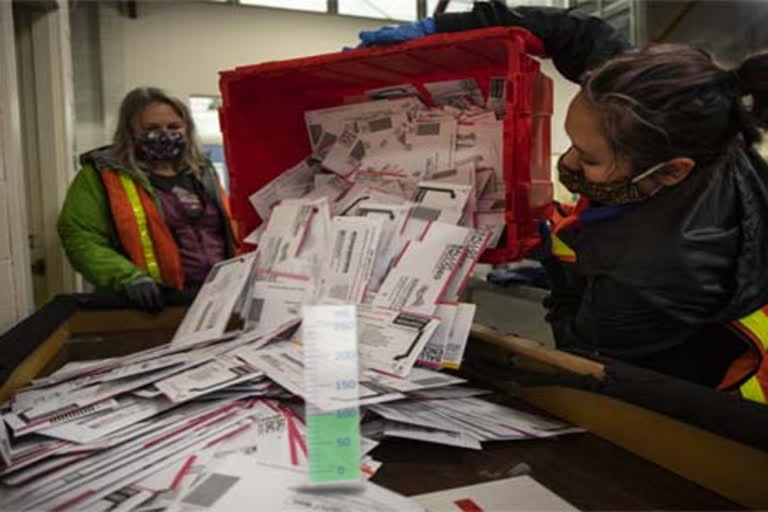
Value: {"value": 100, "unit": "mL"}
